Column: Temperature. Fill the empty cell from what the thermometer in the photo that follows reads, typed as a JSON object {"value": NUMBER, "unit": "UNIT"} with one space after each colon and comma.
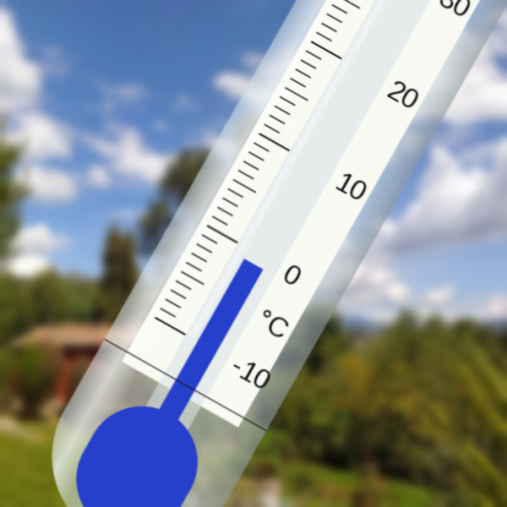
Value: {"value": -1, "unit": "°C"}
